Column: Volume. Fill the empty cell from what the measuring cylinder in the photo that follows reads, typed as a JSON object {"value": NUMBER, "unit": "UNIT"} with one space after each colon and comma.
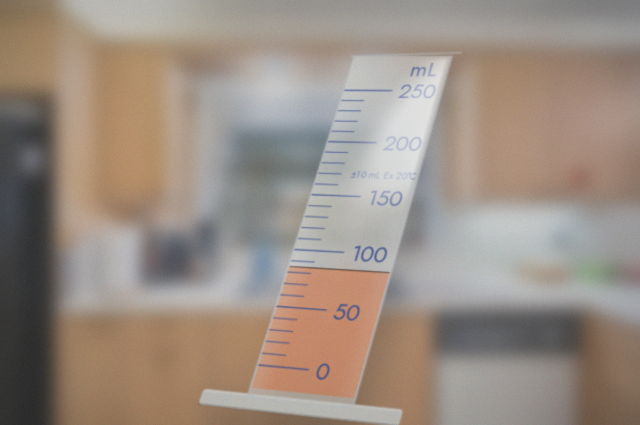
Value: {"value": 85, "unit": "mL"}
